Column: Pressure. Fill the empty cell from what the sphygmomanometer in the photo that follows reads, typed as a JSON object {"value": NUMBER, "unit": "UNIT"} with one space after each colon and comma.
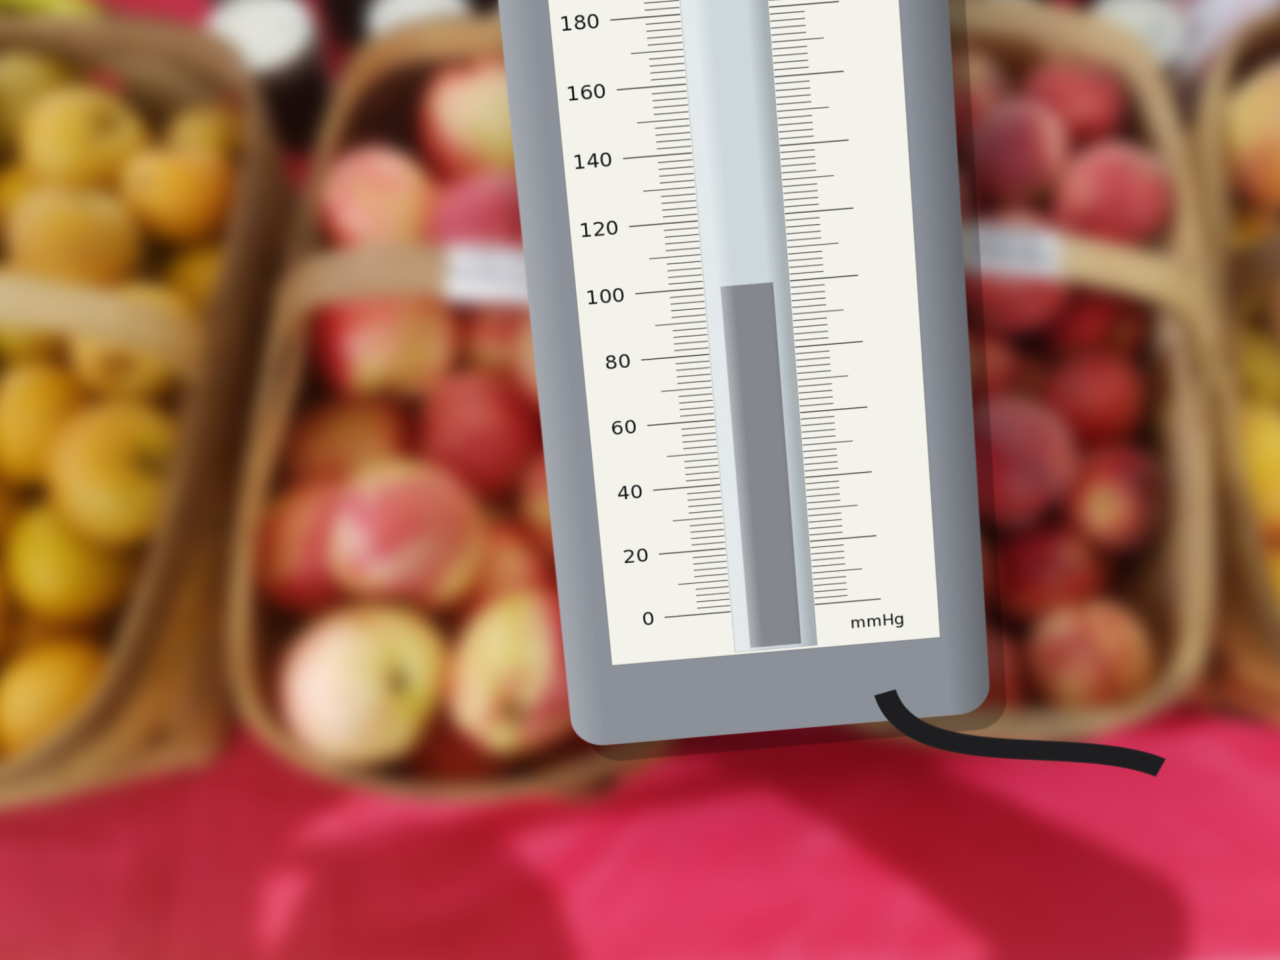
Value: {"value": 100, "unit": "mmHg"}
